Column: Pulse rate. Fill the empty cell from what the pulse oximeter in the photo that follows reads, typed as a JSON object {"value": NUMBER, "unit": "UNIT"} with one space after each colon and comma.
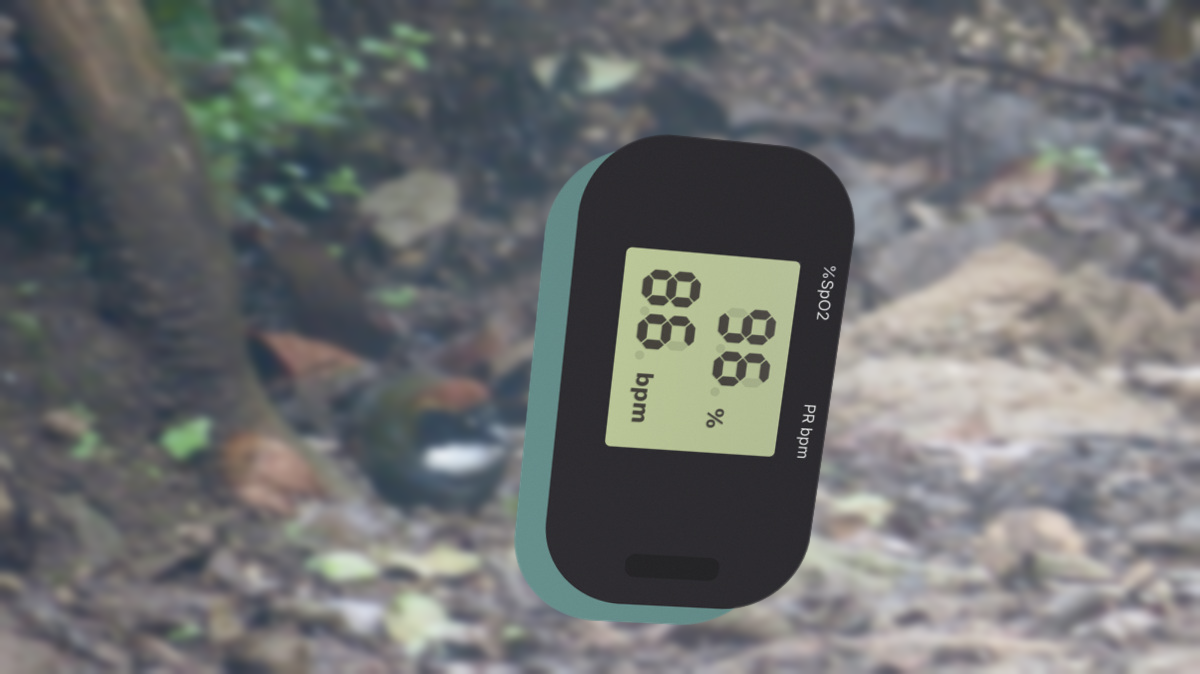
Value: {"value": 86, "unit": "bpm"}
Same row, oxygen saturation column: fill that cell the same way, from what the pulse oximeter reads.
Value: {"value": 96, "unit": "%"}
